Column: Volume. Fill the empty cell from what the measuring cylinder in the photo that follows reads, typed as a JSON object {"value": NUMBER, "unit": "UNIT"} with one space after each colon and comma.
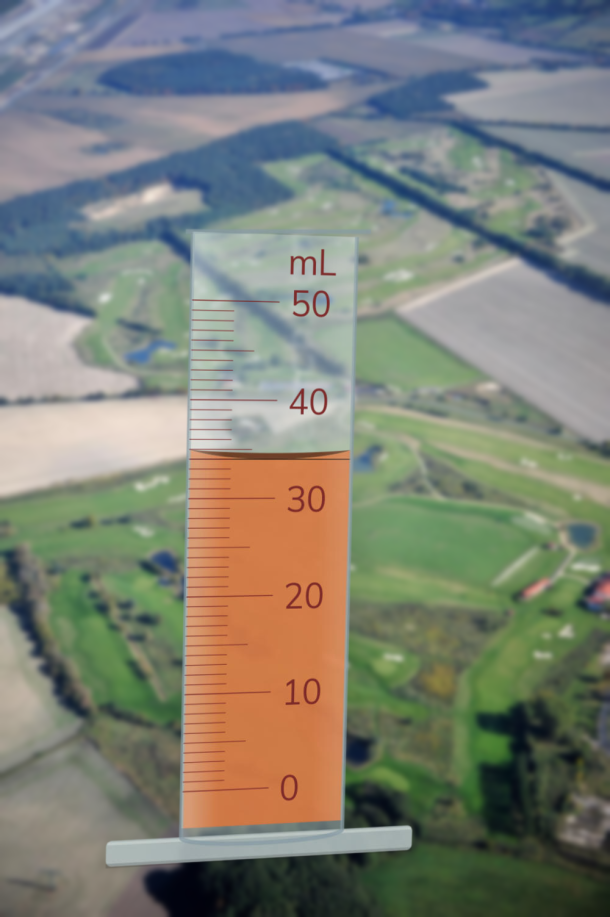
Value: {"value": 34, "unit": "mL"}
